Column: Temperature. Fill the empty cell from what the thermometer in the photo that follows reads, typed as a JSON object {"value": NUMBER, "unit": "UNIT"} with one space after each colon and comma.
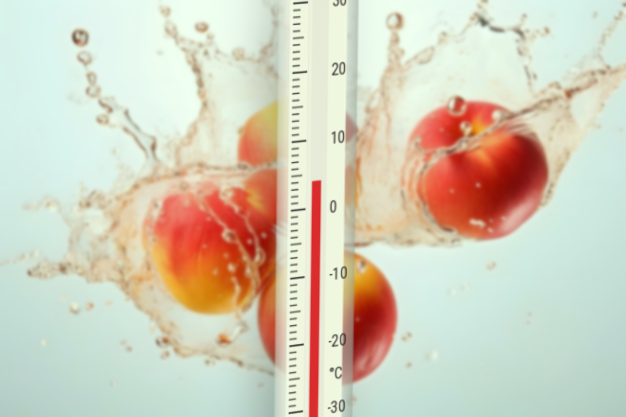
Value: {"value": 4, "unit": "°C"}
